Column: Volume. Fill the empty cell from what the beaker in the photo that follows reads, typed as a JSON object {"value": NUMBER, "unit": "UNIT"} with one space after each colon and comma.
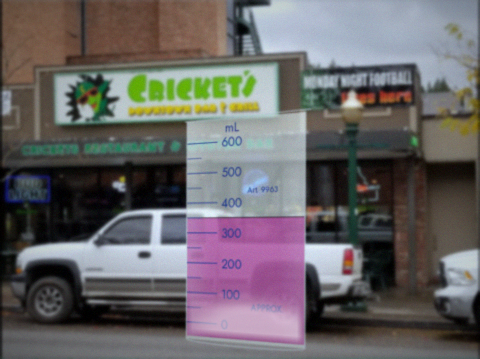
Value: {"value": 350, "unit": "mL"}
